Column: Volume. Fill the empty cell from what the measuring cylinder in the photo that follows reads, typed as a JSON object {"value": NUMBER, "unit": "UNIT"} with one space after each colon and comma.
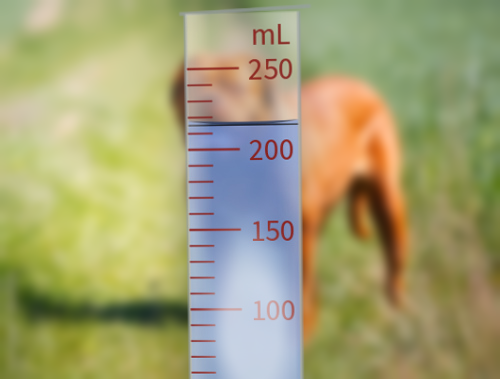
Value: {"value": 215, "unit": "mL"}
